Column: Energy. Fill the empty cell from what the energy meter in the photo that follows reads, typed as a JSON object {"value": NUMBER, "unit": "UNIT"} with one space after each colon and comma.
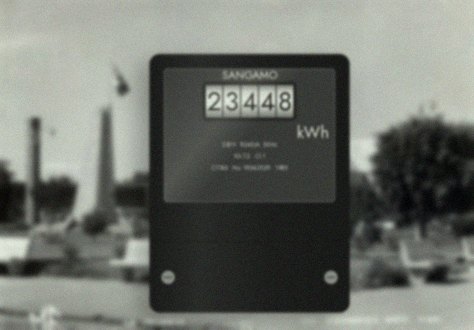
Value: {"value": 23448, "unit": "kWh"}
